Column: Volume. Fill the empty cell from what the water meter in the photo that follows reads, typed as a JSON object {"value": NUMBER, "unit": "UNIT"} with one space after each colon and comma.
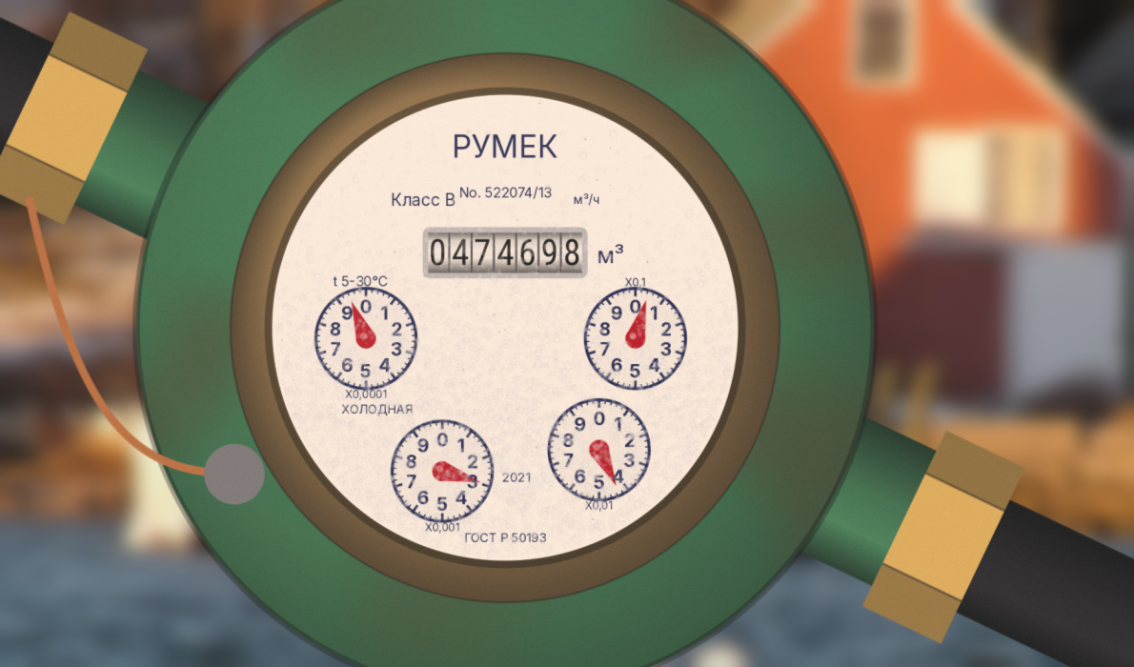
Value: {"value": 474698.0429, "unit": "m³"}
